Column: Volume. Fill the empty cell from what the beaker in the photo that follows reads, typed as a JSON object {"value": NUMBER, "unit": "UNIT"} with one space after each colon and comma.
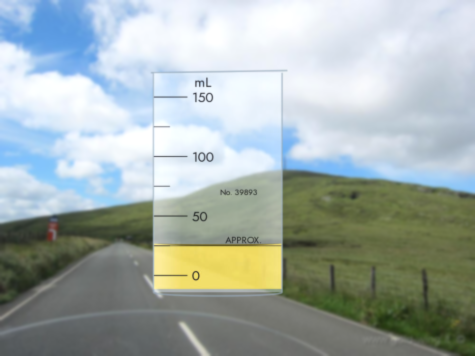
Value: {"value": 25, "unit": "mL"}
